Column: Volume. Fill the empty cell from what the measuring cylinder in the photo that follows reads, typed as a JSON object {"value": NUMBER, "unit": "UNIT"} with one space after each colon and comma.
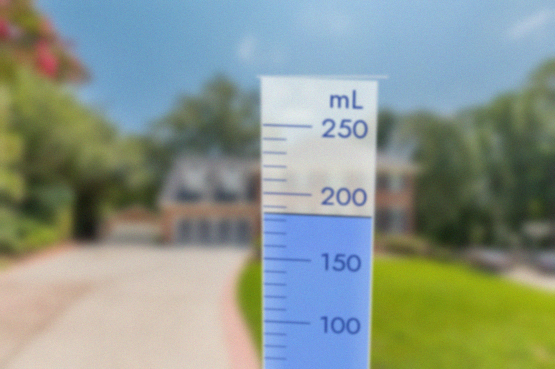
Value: {"value": 185, "unit": "mL"}
